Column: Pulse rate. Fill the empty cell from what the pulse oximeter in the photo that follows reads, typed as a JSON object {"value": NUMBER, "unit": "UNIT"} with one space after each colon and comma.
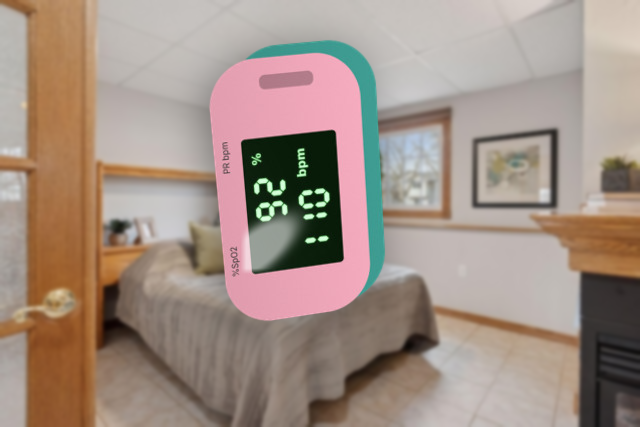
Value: {"value": 110, "unit": "bpm"}
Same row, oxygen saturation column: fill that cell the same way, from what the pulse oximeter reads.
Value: {"value": 92, "unit": "%"}
